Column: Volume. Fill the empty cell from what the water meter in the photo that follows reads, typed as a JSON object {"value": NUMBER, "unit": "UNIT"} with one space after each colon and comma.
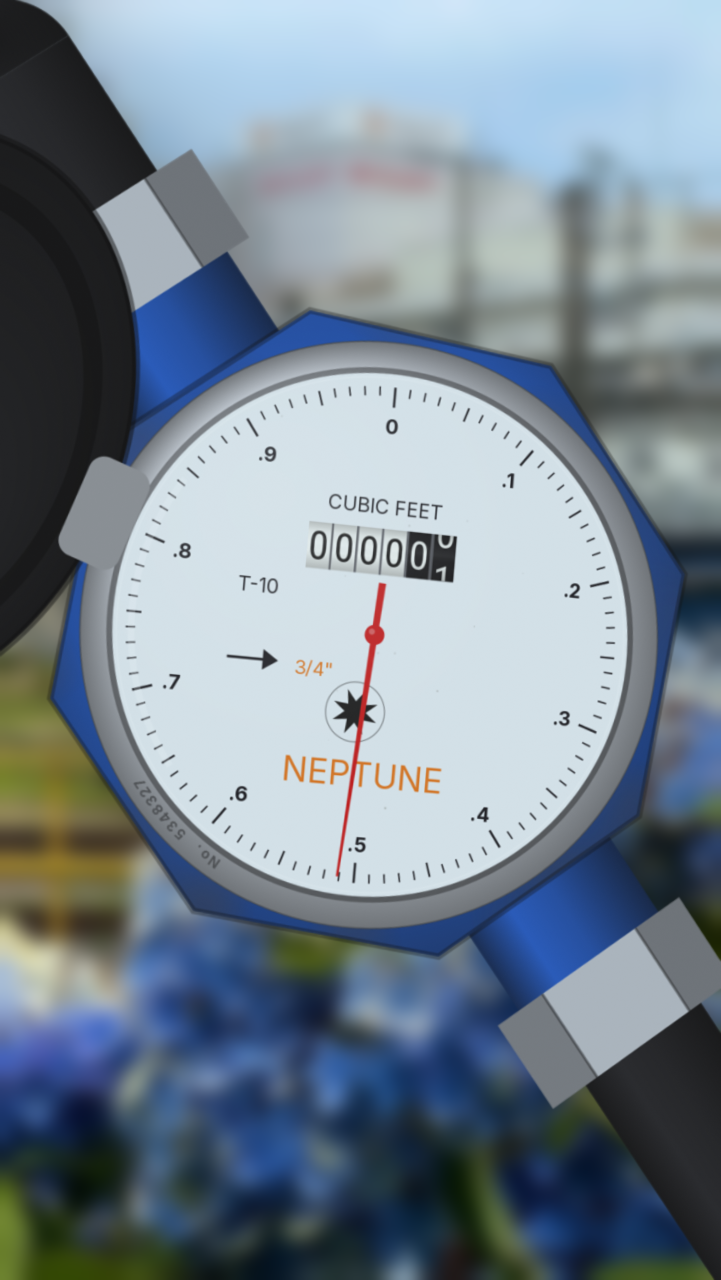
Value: {"value": 0.51, "unit": "ft³"}
